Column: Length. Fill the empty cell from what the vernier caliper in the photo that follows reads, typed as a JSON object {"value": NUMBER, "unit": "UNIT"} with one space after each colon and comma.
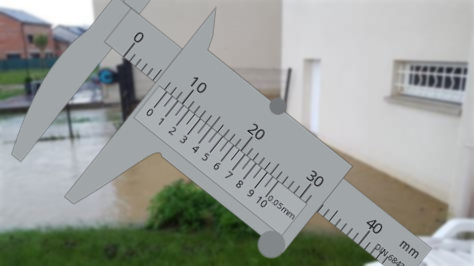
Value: {"value": 7.4, "unit": "mm"}
